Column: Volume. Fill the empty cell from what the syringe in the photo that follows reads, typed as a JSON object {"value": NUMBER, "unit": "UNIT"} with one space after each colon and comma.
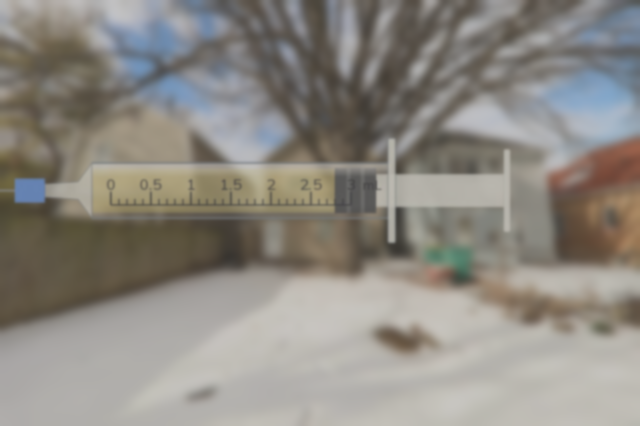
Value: {"value": 2.8, "unit": "mL"}
